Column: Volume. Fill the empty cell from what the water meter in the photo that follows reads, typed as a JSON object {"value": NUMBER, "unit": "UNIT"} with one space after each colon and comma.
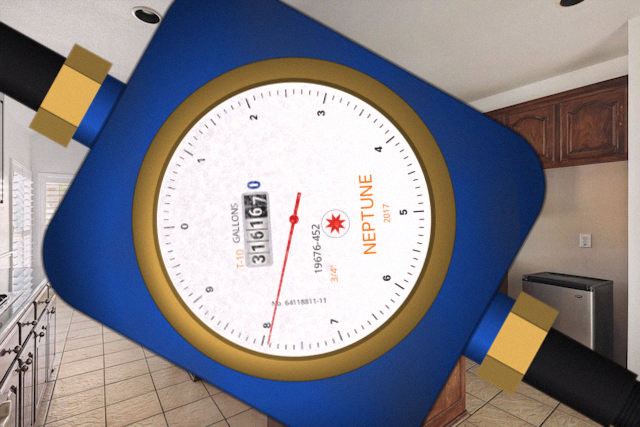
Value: {"value": 3161667.9, "unit": "gal"}
